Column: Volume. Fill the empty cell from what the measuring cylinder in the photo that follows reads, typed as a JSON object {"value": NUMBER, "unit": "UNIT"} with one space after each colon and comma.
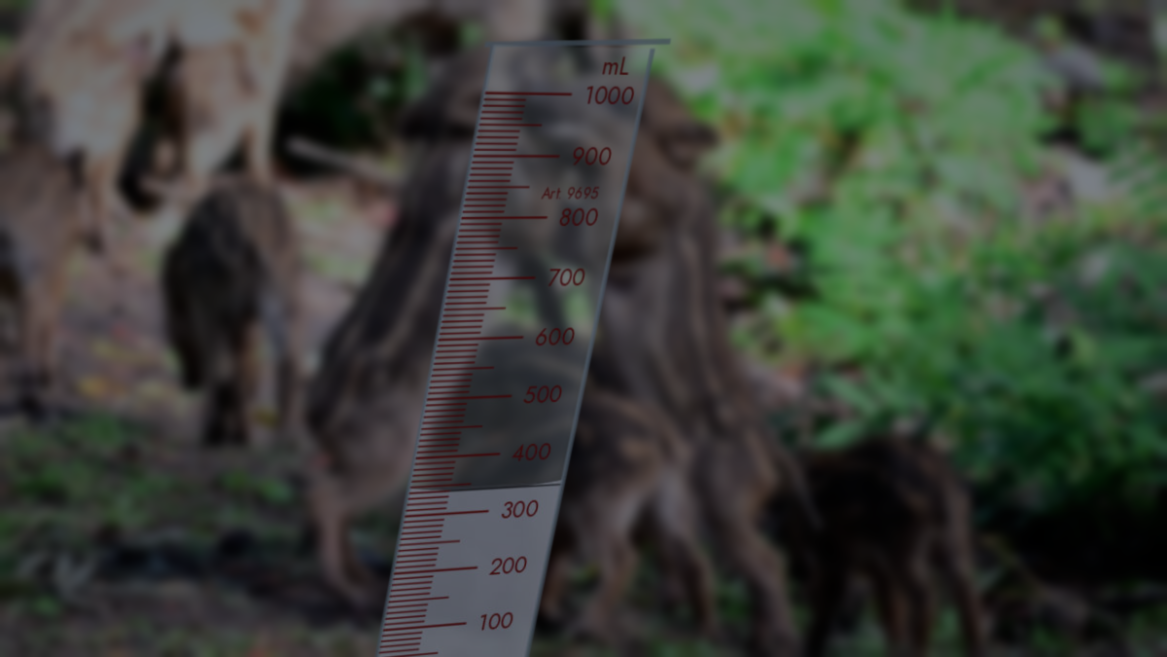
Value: {"value": 340, "unit": "mL"}
